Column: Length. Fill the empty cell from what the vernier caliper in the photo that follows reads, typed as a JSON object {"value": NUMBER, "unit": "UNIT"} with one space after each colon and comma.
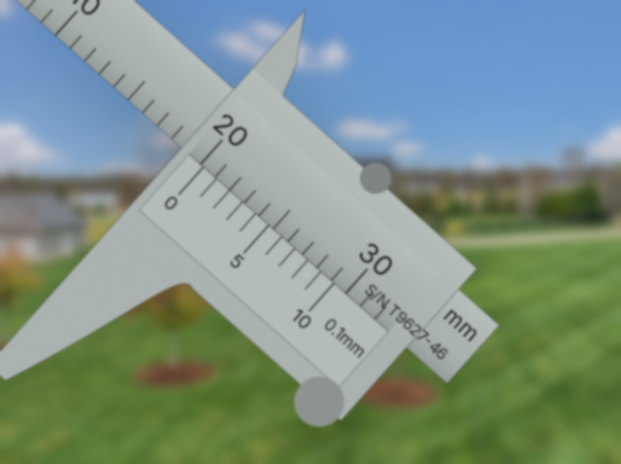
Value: {"value": 20.2, "unit": "mm"}
